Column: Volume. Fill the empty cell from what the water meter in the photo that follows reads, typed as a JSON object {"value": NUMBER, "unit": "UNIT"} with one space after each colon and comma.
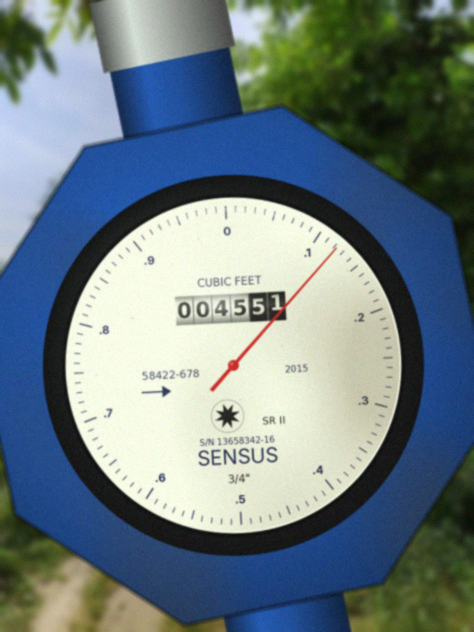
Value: {"value": 4551.12, "unit": "ft³"}
